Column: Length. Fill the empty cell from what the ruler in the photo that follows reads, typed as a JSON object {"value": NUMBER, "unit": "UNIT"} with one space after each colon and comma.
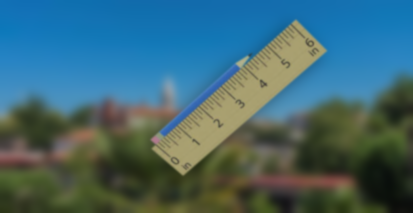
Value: {"value": 4.5, "unit": "in"}
